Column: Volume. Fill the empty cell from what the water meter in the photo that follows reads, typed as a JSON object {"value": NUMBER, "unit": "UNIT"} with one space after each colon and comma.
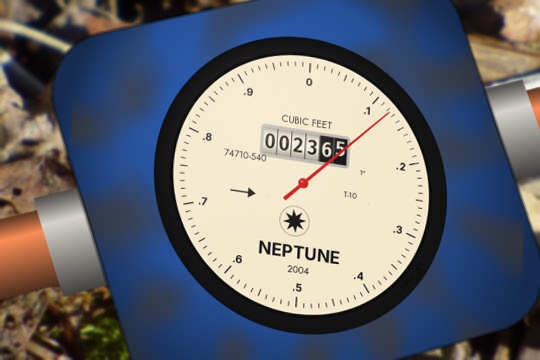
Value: {"value": 2365.12, "unit": "ft³"}
